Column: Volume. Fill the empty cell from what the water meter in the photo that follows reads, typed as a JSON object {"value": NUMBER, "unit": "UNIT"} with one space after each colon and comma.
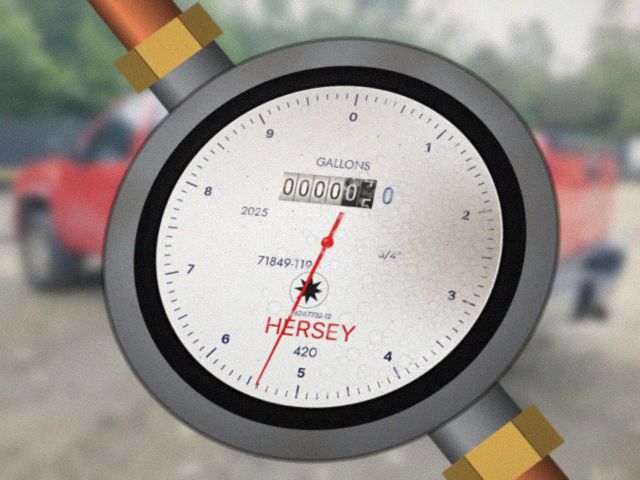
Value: {"value": 45.4, "unit": "gal"}
